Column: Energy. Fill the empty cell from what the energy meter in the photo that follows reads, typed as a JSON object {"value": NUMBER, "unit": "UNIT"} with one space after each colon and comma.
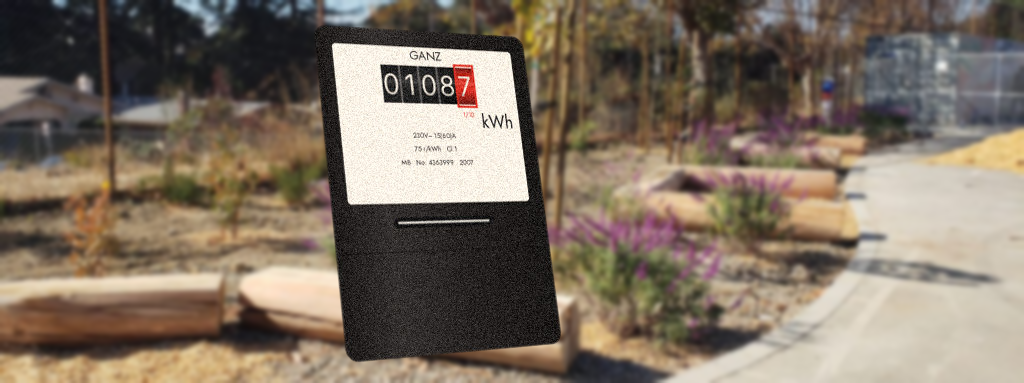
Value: {"value": 108.7, "unit": "kWh"}
